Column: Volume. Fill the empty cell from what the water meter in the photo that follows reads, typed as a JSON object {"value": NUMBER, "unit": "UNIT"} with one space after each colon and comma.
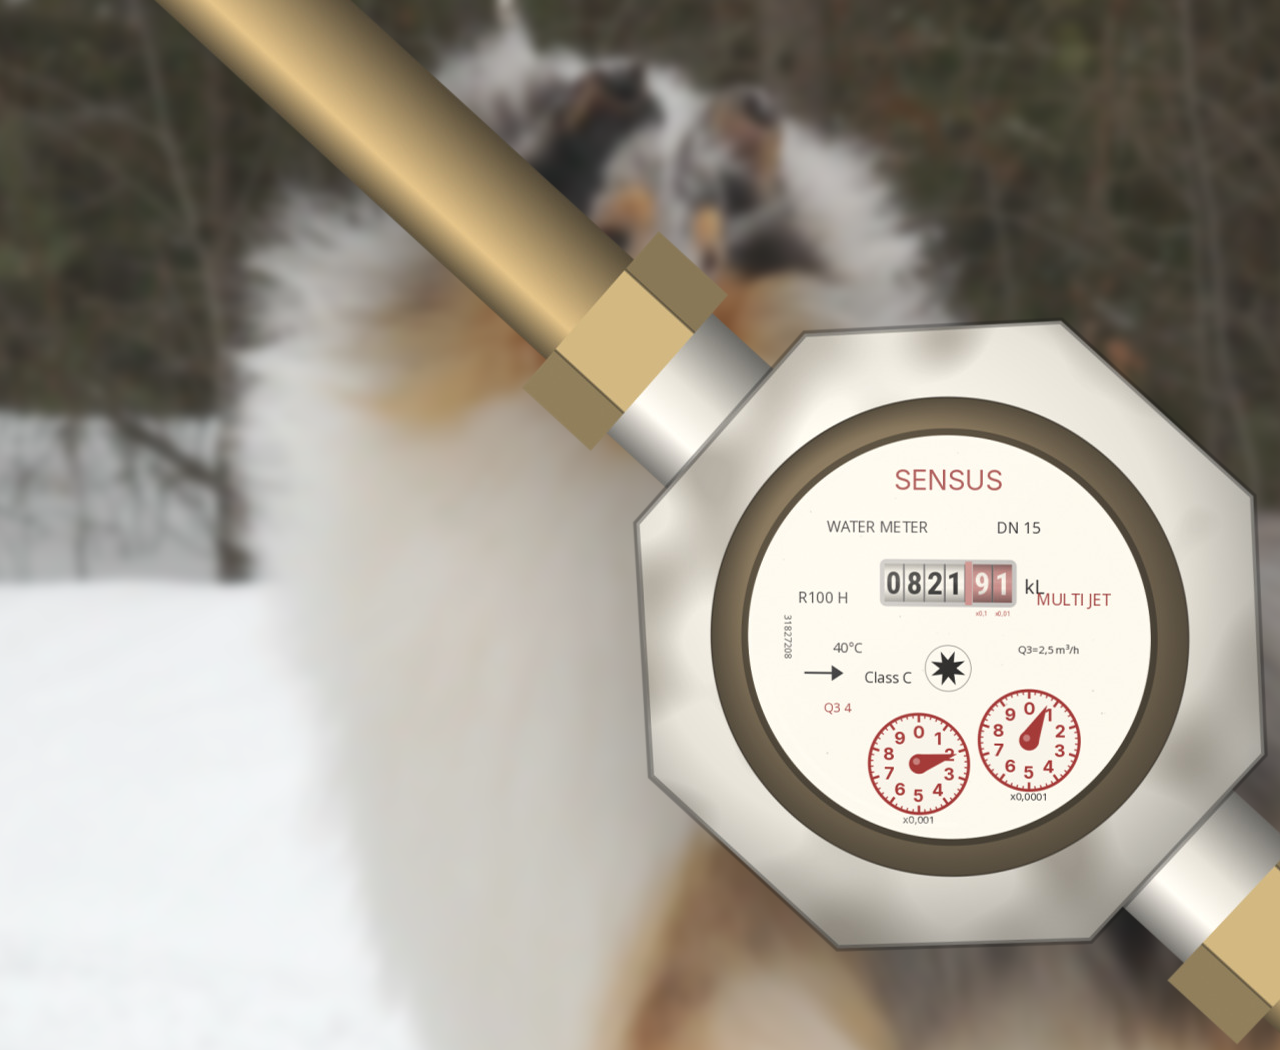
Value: {"value": 821.9120, "unit": "kL"}
